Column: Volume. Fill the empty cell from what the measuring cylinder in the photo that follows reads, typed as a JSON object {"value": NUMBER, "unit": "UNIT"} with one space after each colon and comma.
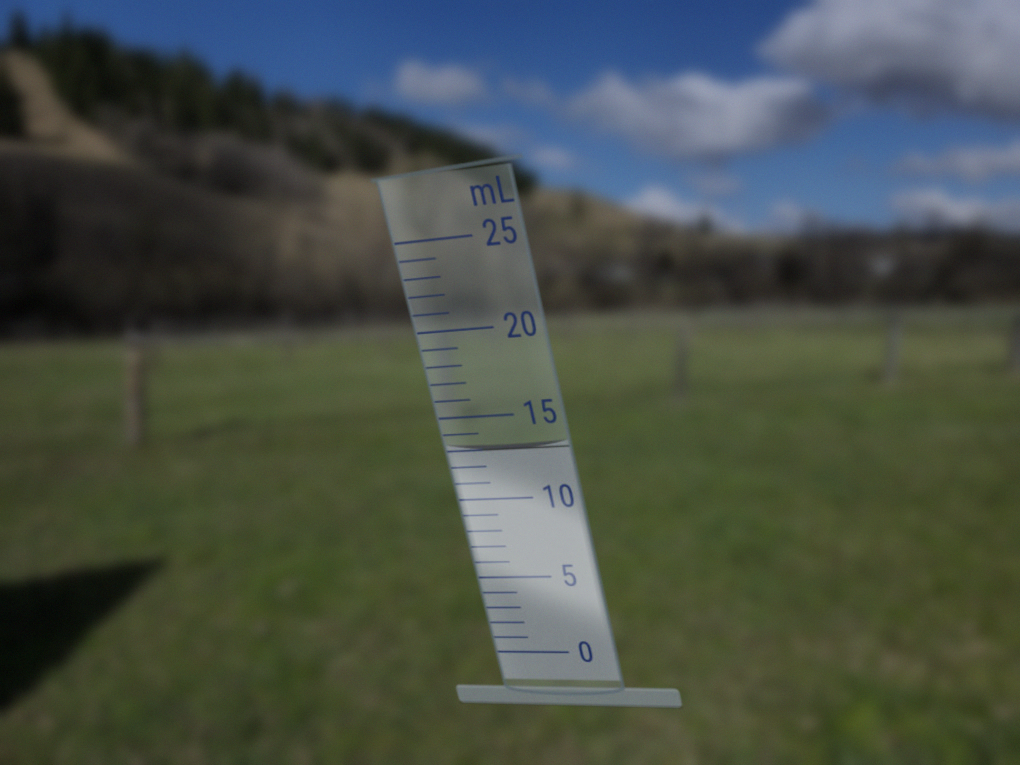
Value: {"value": 13, "unit": "mL"}
